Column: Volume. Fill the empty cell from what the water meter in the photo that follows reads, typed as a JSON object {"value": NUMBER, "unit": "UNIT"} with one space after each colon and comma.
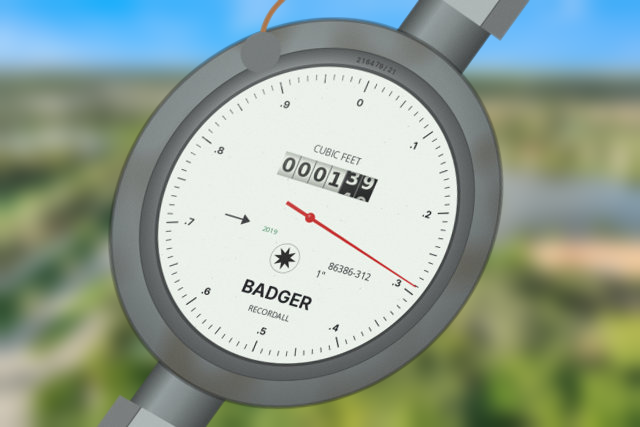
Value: {"value": 139.29, "unit": "ft³"}
